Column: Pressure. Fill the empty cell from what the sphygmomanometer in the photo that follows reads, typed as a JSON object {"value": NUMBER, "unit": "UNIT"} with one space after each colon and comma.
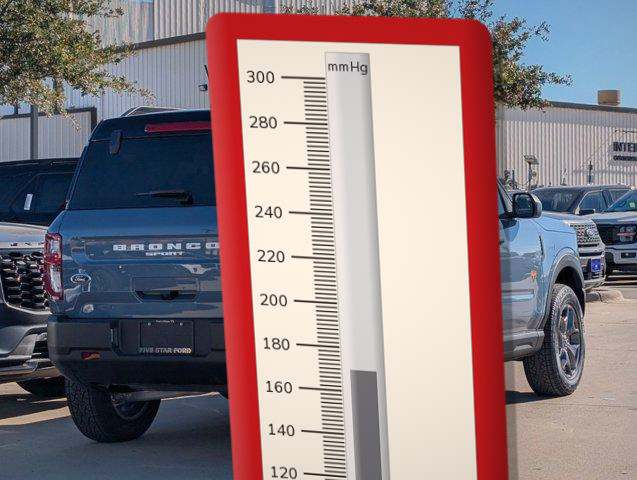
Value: {"value": 170, "unit": "mmHg"}
